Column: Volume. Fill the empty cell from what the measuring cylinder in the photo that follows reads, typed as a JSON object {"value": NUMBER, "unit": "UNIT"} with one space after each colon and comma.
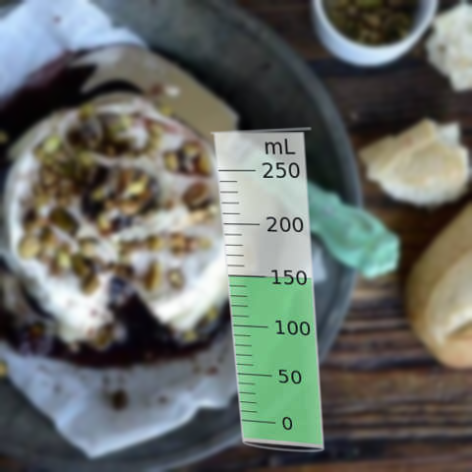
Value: {"value": 150, "unit": "mL"}
